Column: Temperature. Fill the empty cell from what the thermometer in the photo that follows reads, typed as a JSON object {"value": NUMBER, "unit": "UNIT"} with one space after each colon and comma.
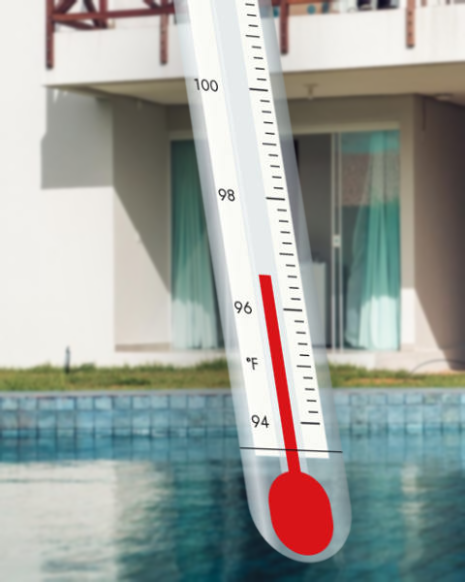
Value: {"value": 96.6, "unit": "°F"}
